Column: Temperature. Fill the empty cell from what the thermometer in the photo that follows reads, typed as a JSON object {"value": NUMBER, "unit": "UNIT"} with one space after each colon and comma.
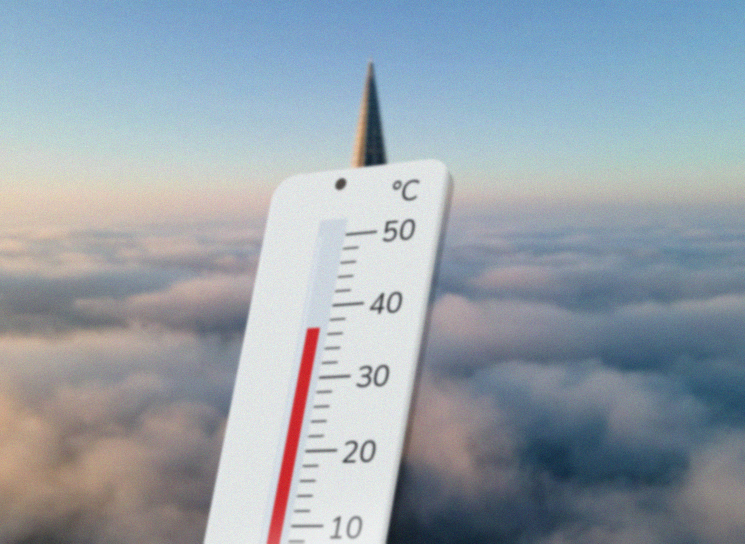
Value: {"value": 37, "unit": "°C"}
